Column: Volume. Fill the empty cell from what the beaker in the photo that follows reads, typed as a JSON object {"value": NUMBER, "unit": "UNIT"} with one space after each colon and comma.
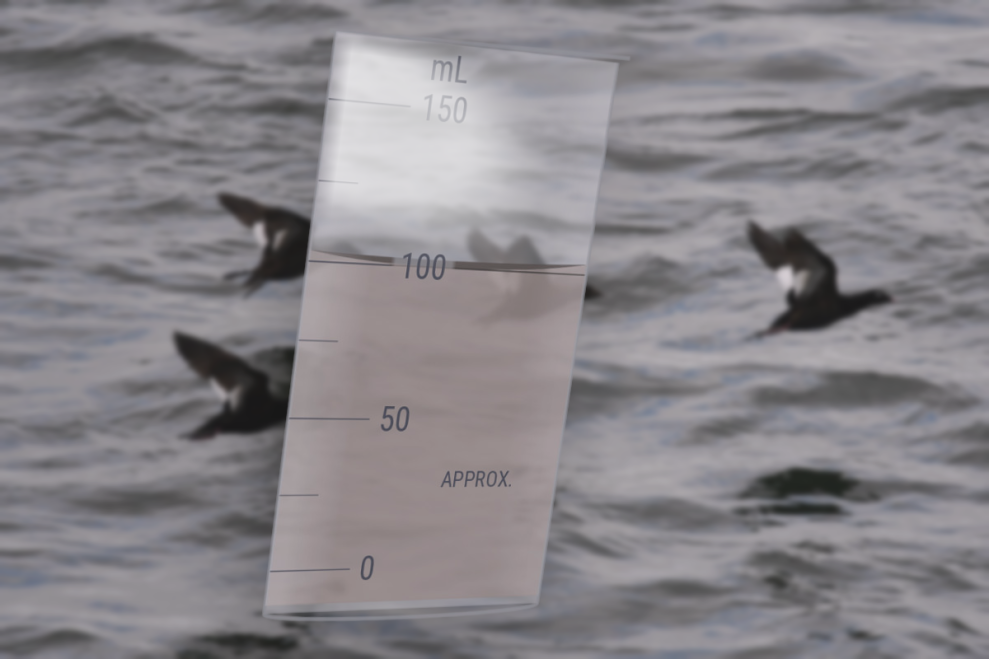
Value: {"value": 100, "unit": "mL"}
